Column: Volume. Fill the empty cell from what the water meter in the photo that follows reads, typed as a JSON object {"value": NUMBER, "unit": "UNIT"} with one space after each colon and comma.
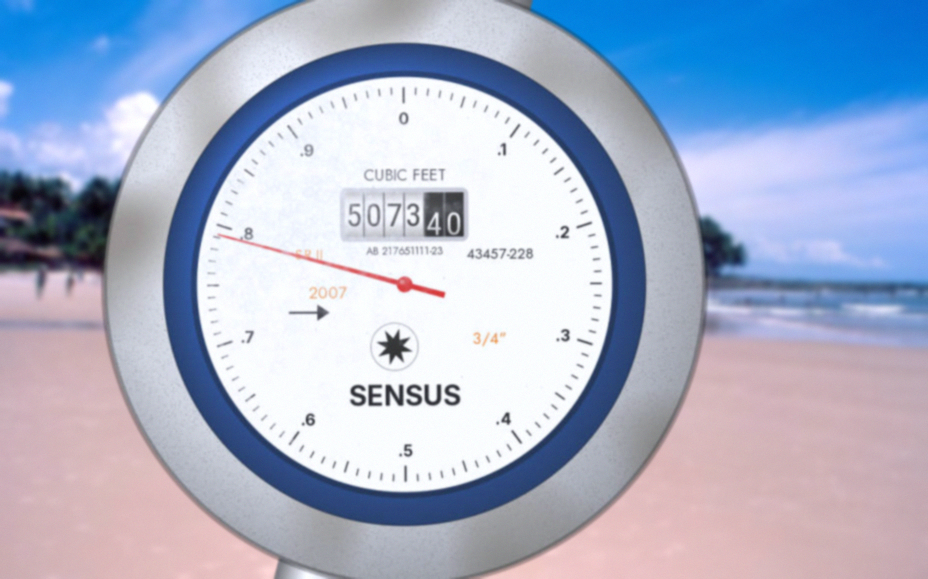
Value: {"value": 507339.79, "unit": "ft³"}
